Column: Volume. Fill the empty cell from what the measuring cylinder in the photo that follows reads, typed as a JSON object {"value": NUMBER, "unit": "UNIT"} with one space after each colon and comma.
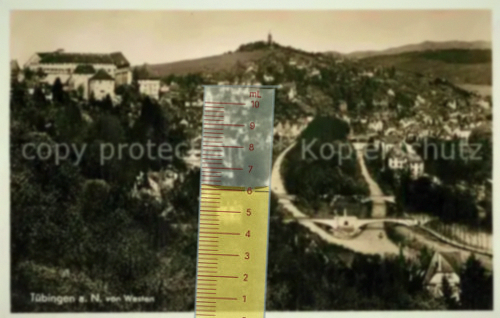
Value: {"value": 6, "unit": "mL"}
